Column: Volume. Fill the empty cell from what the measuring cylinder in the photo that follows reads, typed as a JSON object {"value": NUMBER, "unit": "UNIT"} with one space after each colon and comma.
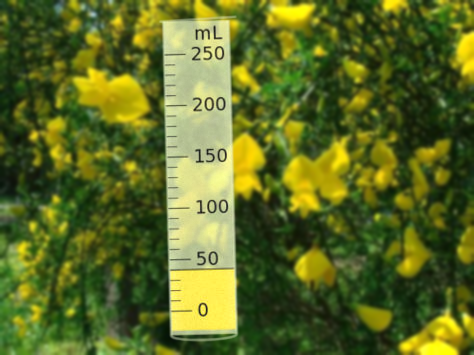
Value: {"value": 40, "unit": "mL"}
